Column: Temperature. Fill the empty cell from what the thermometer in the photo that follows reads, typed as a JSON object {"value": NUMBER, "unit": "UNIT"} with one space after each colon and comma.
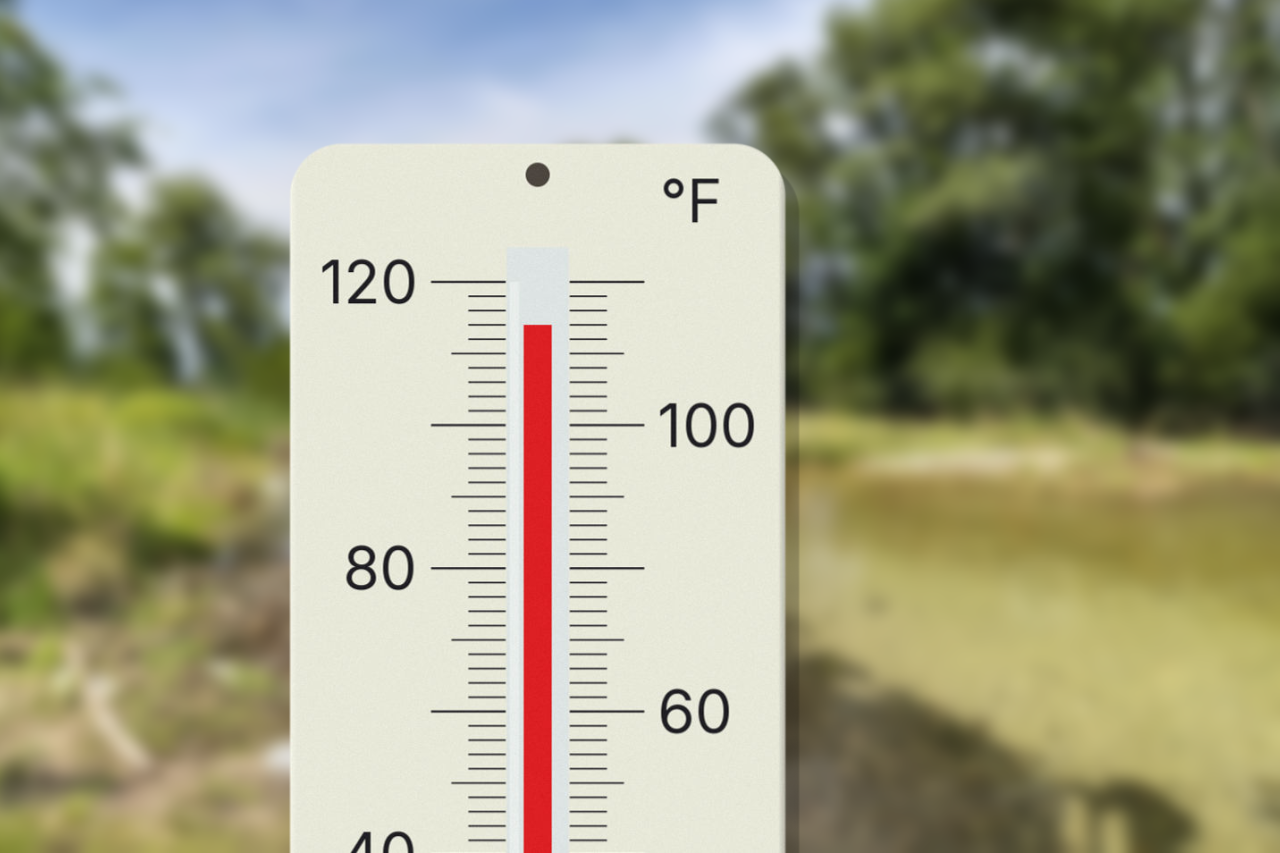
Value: {"value": 114, "unit": "°F"}
